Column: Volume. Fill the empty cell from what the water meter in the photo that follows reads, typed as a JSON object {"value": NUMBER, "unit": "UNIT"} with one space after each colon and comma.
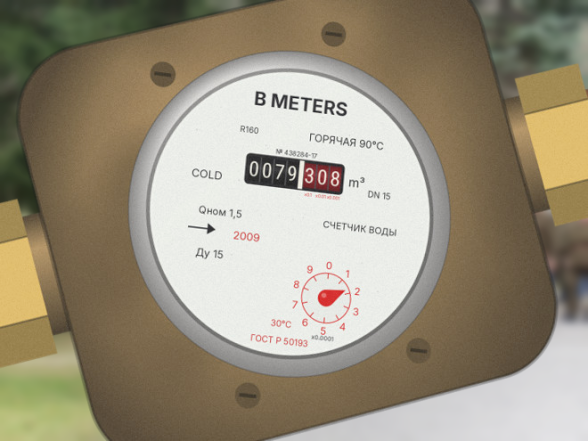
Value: {"value": 79.3081, "unit": "m³"}
